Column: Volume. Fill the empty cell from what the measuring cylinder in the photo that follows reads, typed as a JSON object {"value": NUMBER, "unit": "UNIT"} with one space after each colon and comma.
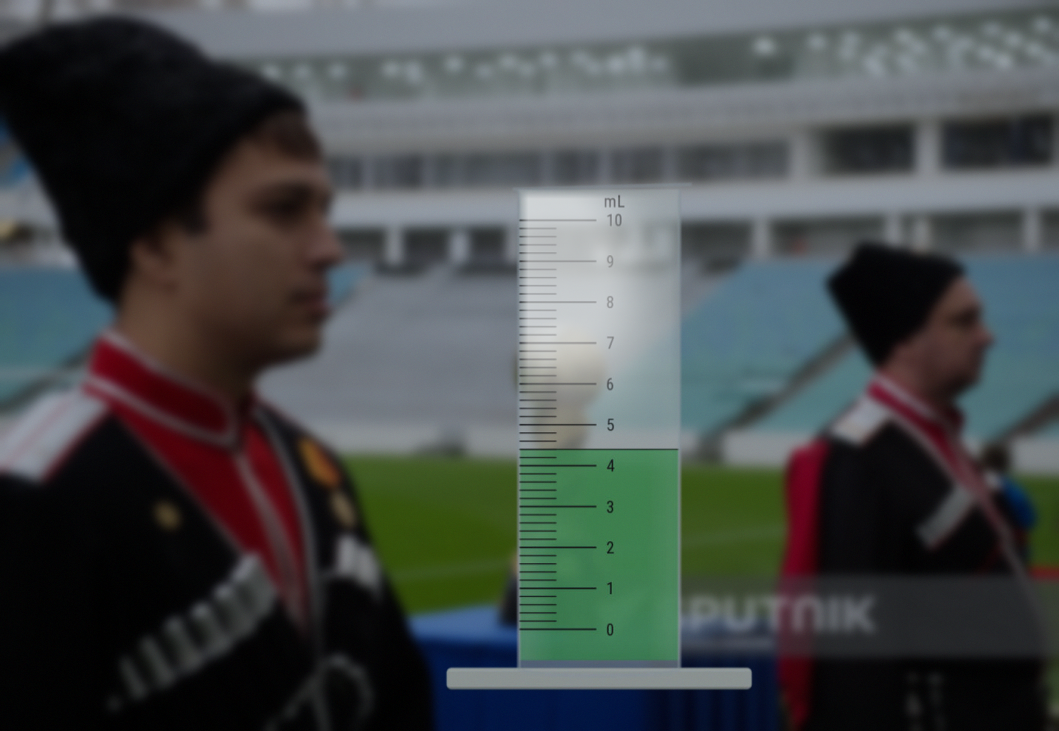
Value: {"value": 4.4, "unit": "mL"}
